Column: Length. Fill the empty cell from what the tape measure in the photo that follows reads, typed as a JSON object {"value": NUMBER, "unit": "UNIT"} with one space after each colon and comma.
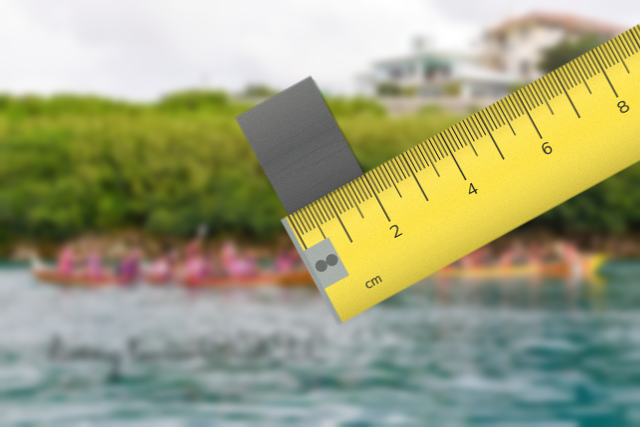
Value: {"value": 2, "unit": "cm"}
